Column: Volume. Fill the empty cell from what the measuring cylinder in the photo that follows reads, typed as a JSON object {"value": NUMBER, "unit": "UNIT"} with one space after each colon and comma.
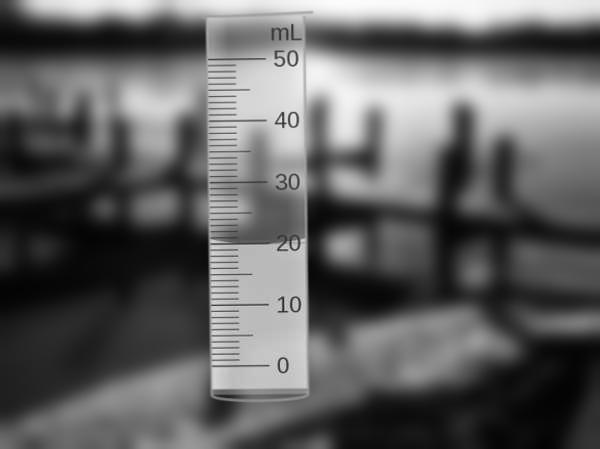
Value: {"value": 20, "unit": "mL"}
